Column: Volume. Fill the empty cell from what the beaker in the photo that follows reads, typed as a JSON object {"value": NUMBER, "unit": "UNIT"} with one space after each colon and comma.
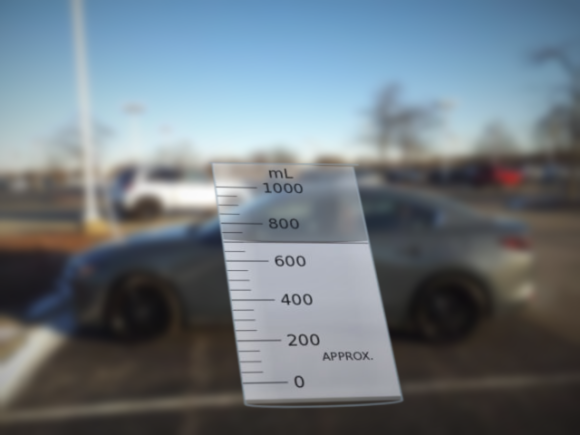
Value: {"value": 700, "unit": "mL"}
